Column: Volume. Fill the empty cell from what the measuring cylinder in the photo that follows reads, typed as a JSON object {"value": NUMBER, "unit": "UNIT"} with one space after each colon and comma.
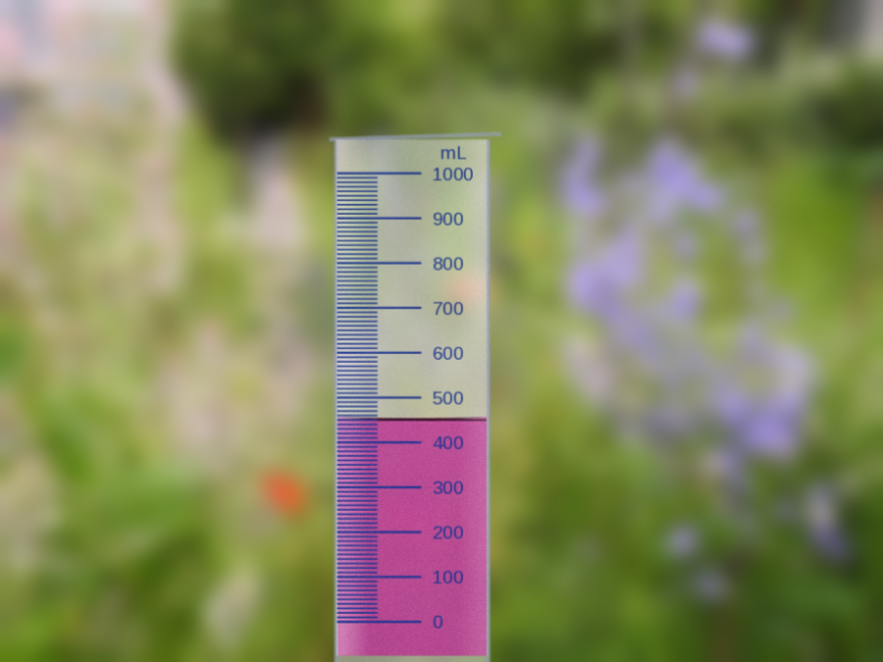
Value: {"value": 450, "unit": "mL"}
